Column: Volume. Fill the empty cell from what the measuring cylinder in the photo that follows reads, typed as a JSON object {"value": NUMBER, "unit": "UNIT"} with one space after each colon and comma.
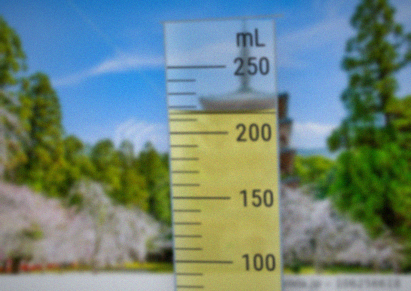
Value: {"value": 215, "unit": "mL"}
